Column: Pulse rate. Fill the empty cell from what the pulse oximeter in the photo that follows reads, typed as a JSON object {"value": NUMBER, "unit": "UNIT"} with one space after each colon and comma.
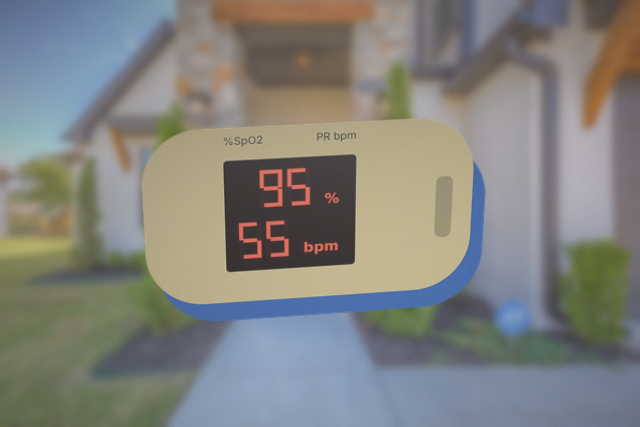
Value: {"value": 55, "unit": "bpm"}
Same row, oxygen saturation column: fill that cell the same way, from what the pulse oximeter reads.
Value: {"value": 95, "unit": "%"}
